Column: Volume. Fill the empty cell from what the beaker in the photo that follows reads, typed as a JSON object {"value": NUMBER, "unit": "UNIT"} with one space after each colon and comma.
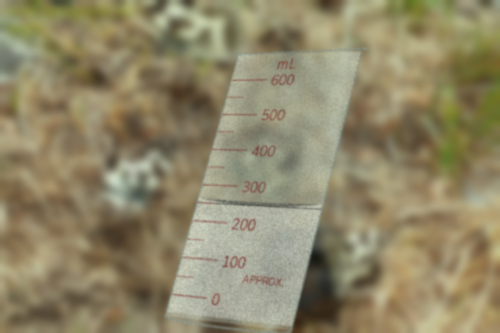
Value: {"value": 250, "unit": "mL"}
